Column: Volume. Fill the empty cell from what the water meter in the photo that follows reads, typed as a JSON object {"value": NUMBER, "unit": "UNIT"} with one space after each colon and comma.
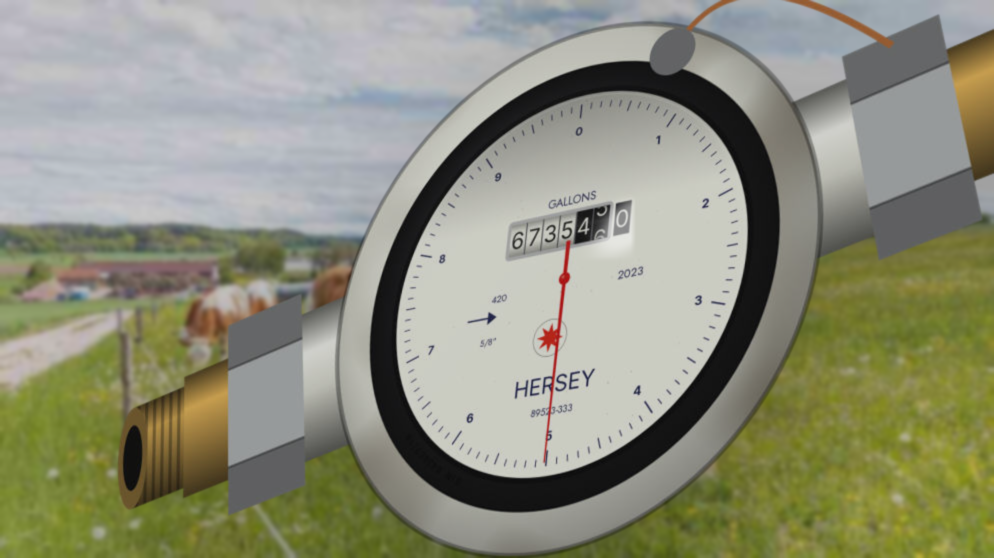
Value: {"value": 6735455.0, "unit": "gal"}
